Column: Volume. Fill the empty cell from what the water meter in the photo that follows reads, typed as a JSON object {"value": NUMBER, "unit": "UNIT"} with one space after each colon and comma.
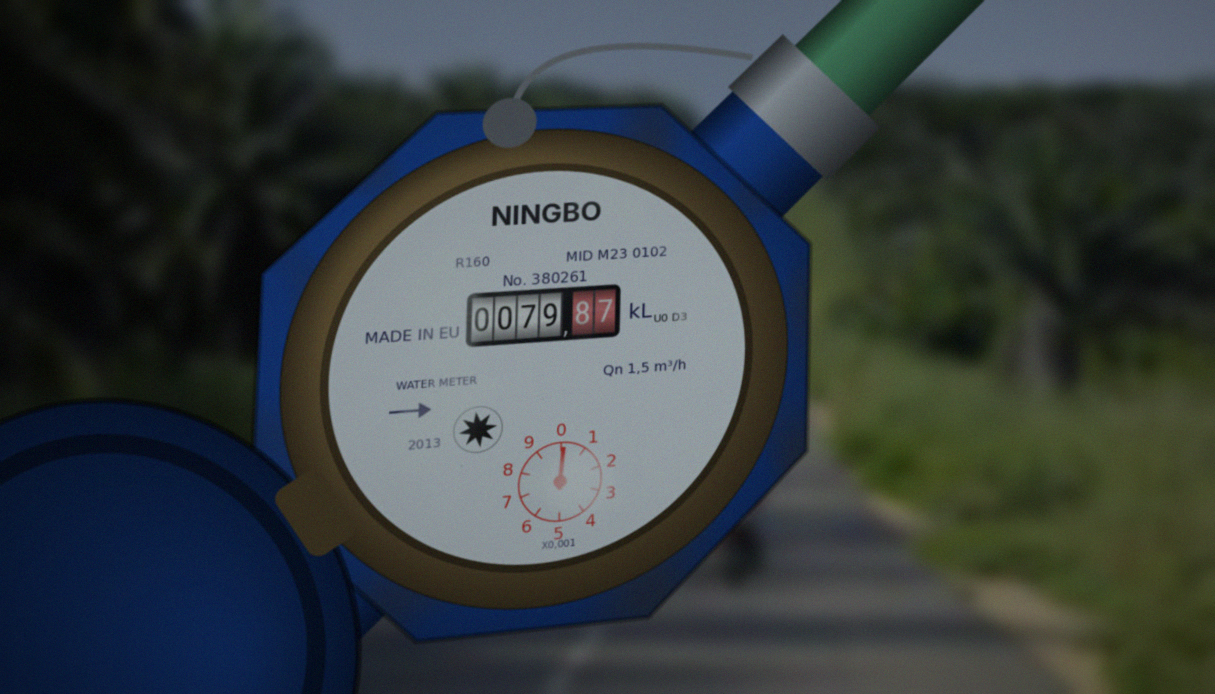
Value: {"value": 79.870, "unit": "kL"}
